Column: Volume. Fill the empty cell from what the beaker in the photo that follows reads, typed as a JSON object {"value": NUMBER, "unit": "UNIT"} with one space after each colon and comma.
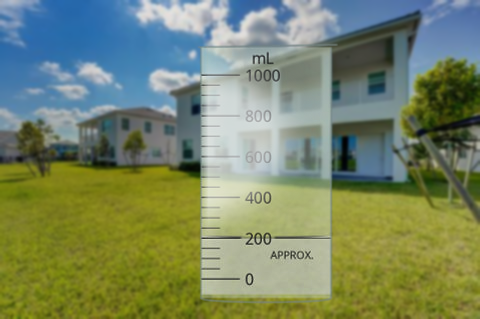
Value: {"value": 200, "unit": "mL"}
